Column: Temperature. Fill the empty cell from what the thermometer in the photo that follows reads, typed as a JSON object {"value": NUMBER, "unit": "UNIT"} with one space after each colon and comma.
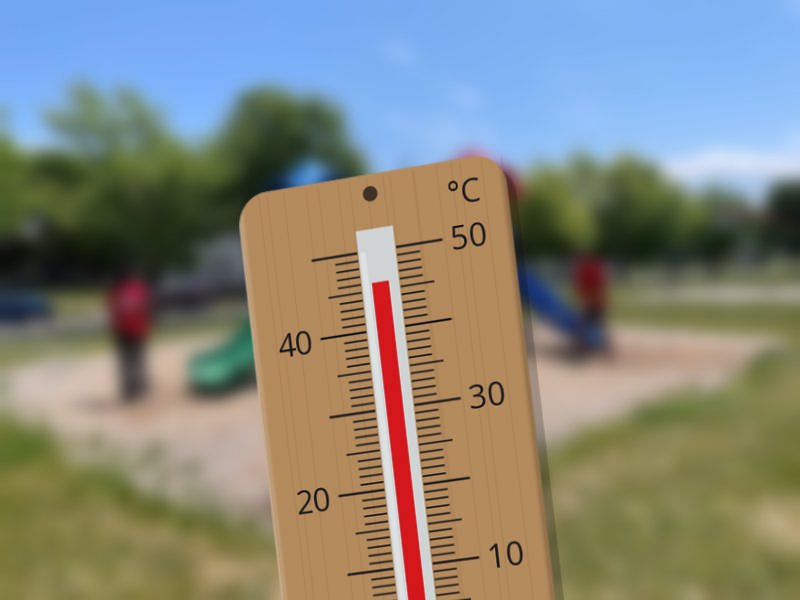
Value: {"value": 46, "unit": "°C"}
